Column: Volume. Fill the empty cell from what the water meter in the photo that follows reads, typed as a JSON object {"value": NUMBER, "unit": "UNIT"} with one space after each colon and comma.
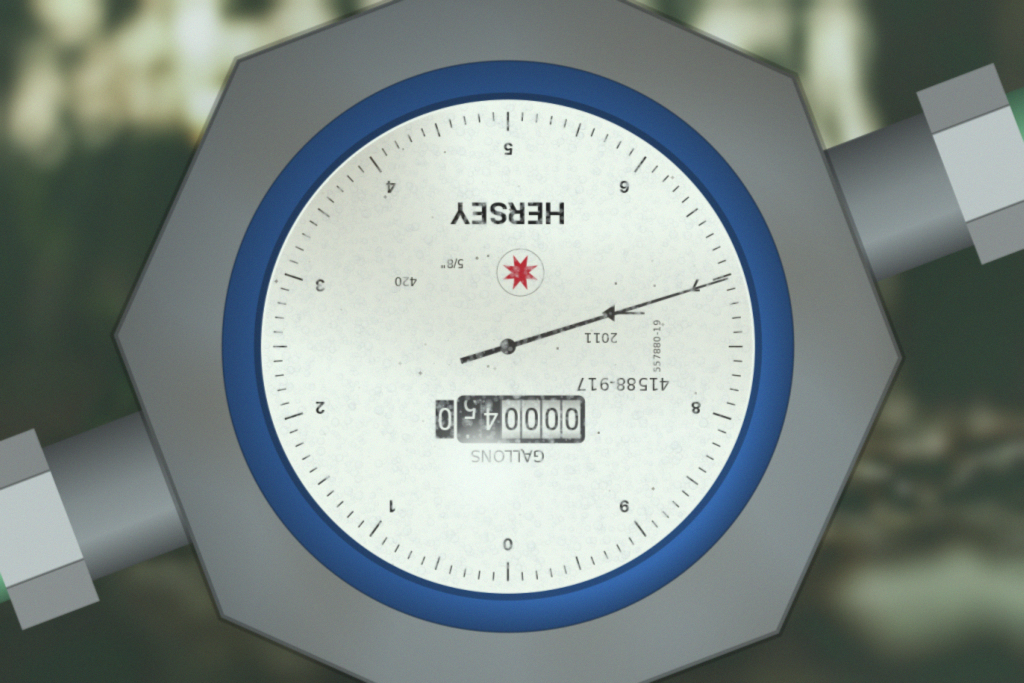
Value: {"value": 447.0, "unit": "gal"}
